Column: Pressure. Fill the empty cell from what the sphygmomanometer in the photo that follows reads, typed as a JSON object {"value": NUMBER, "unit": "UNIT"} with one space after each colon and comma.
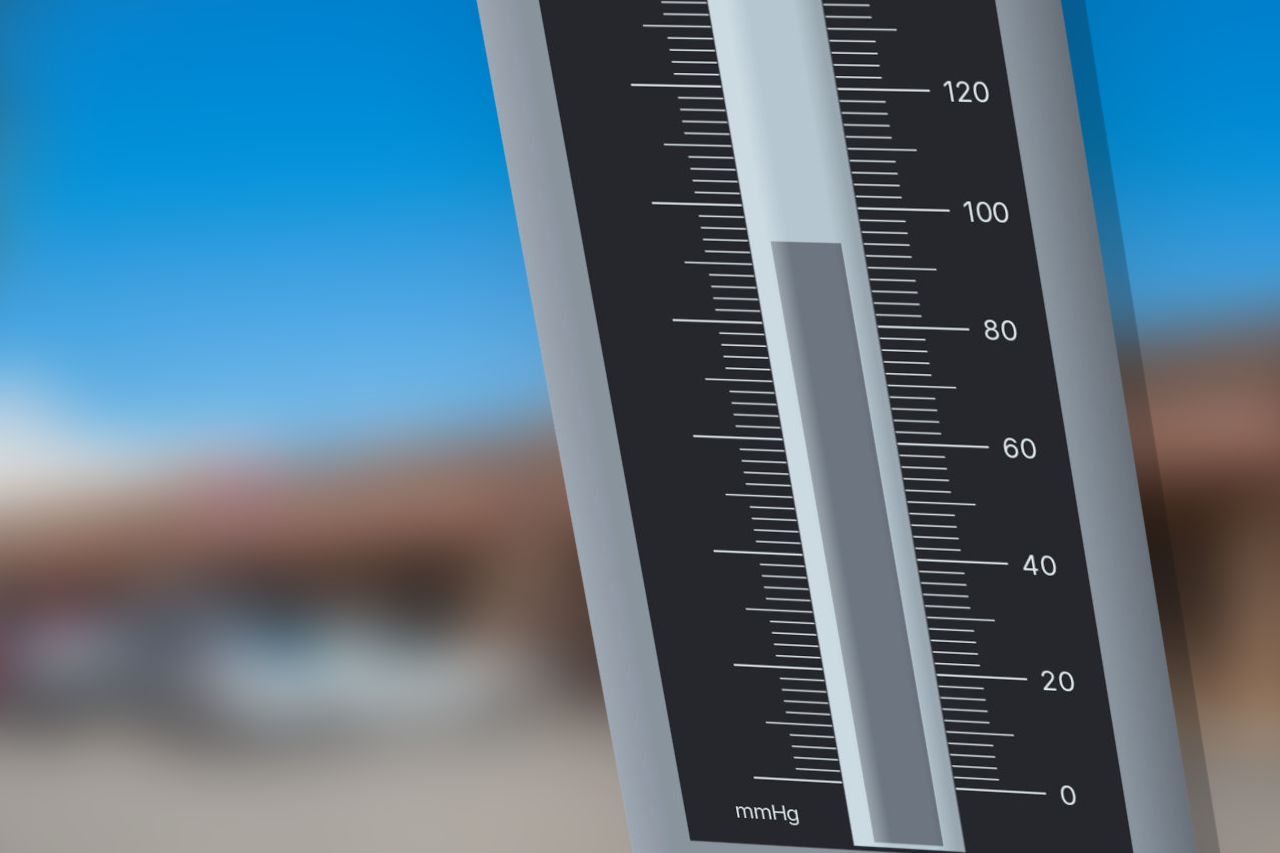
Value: {"value": 94, "unit": "mmHg"}
